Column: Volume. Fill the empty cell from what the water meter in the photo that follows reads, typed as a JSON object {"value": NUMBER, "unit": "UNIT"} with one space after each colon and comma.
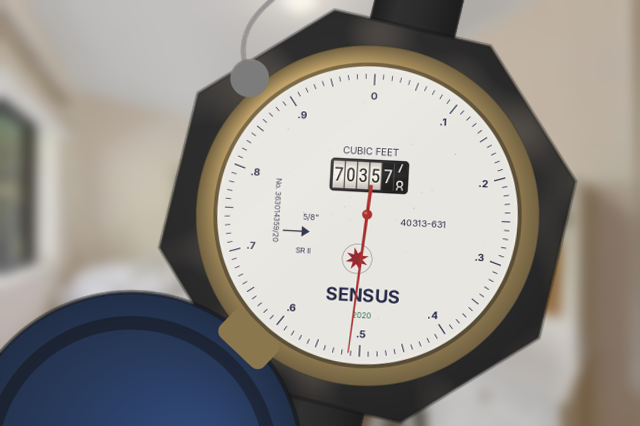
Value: {"value": 703577.51, "unit": "ft³"}
